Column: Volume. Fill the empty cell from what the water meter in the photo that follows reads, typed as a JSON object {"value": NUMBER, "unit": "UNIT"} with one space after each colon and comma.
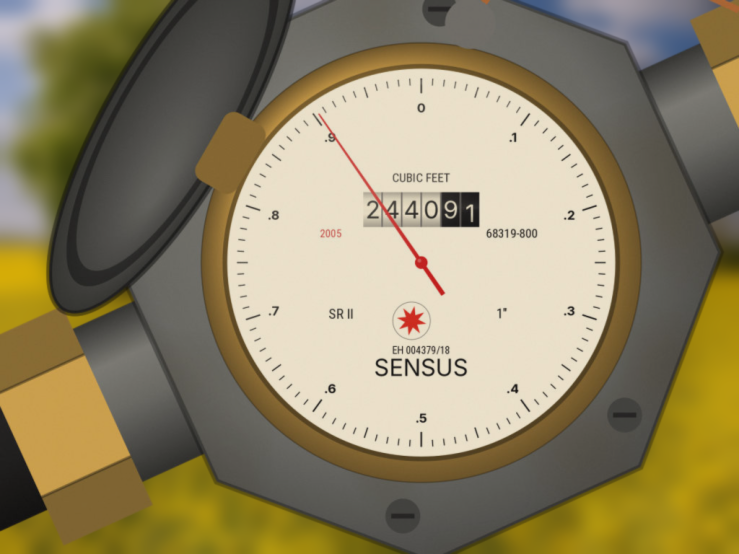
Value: {"value": 244090.90, "unit": "ft³"}
